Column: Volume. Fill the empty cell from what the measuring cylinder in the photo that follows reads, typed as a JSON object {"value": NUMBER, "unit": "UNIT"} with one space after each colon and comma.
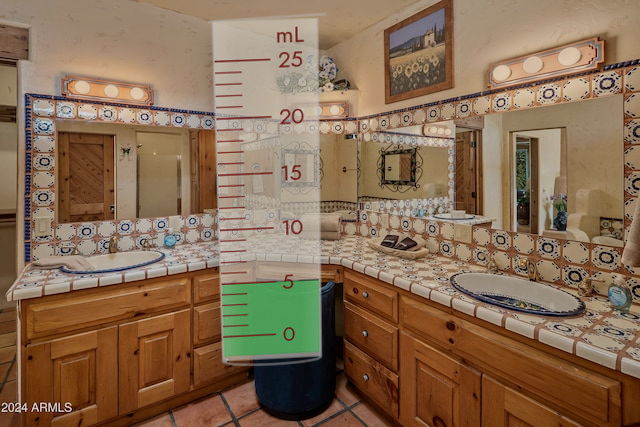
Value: {"value": 5, "unit": "mL"}
